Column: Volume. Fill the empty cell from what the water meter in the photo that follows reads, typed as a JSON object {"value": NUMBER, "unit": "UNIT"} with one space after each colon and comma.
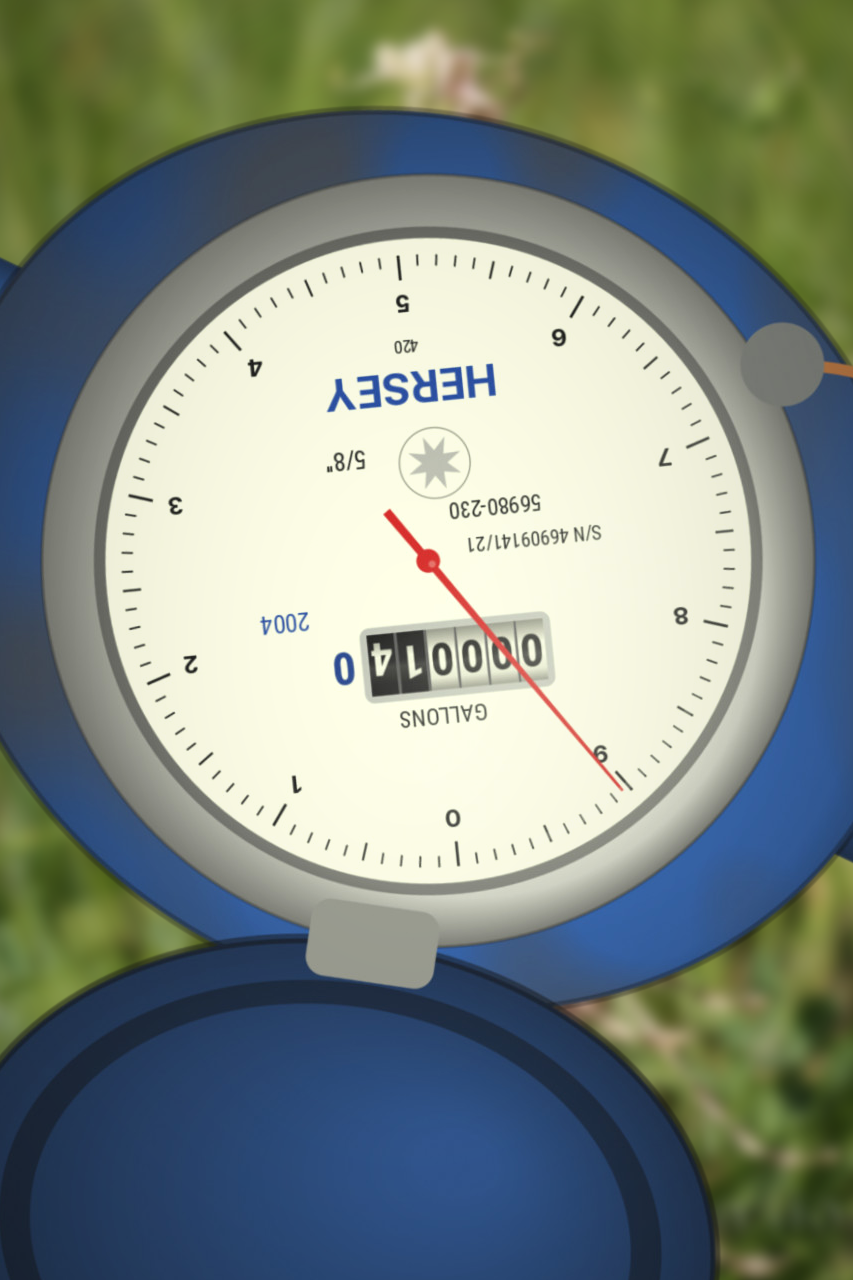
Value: {"value": 139.0, "unit": "gal"}
